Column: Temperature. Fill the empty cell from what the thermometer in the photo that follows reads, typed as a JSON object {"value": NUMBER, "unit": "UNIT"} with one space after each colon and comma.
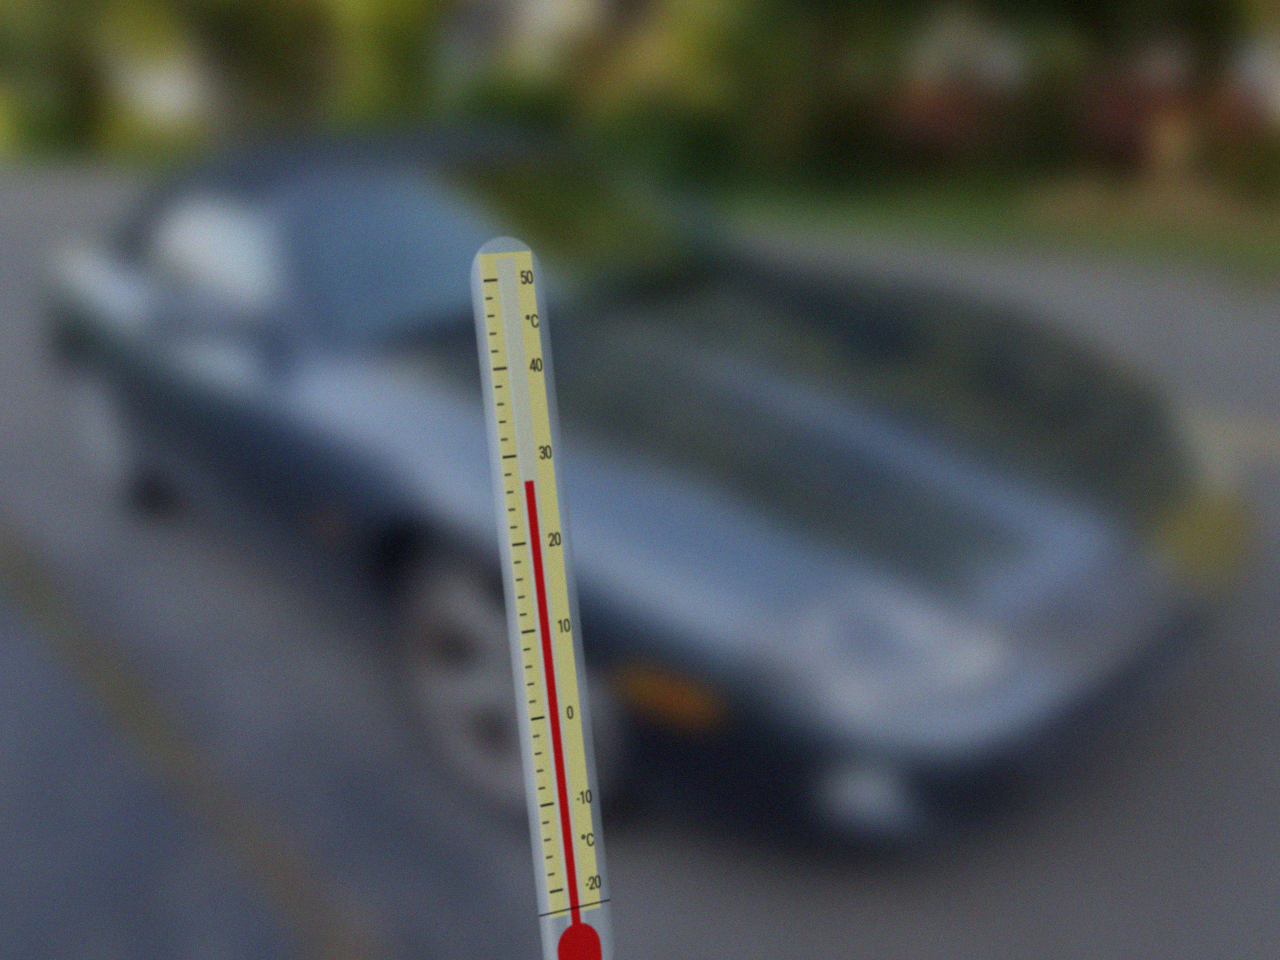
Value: {"value": 27, "unit": "°C"}
